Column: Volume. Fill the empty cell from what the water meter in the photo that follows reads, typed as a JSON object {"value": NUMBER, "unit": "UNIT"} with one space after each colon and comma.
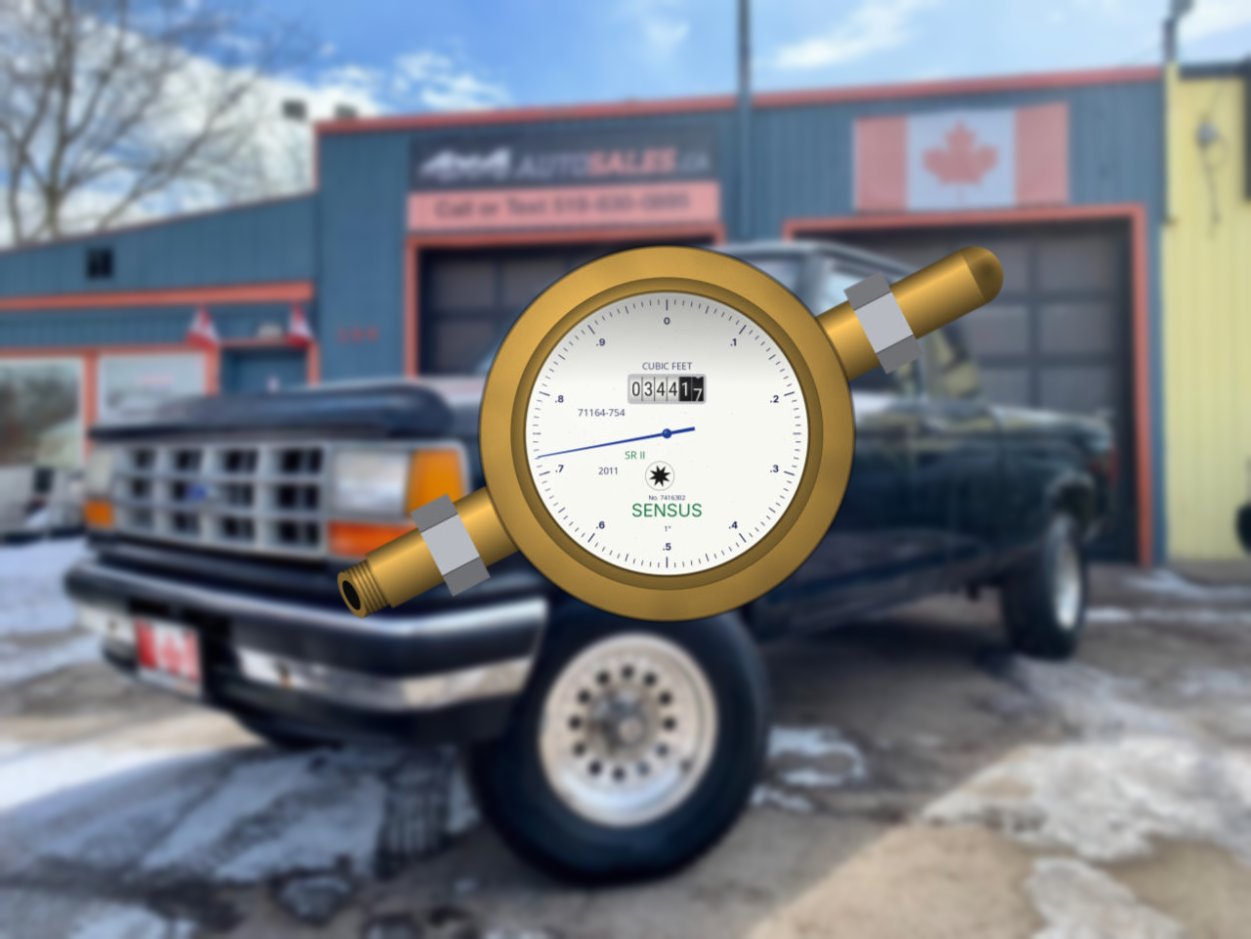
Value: {"value": 34416.72, "unit": "ft³"}
